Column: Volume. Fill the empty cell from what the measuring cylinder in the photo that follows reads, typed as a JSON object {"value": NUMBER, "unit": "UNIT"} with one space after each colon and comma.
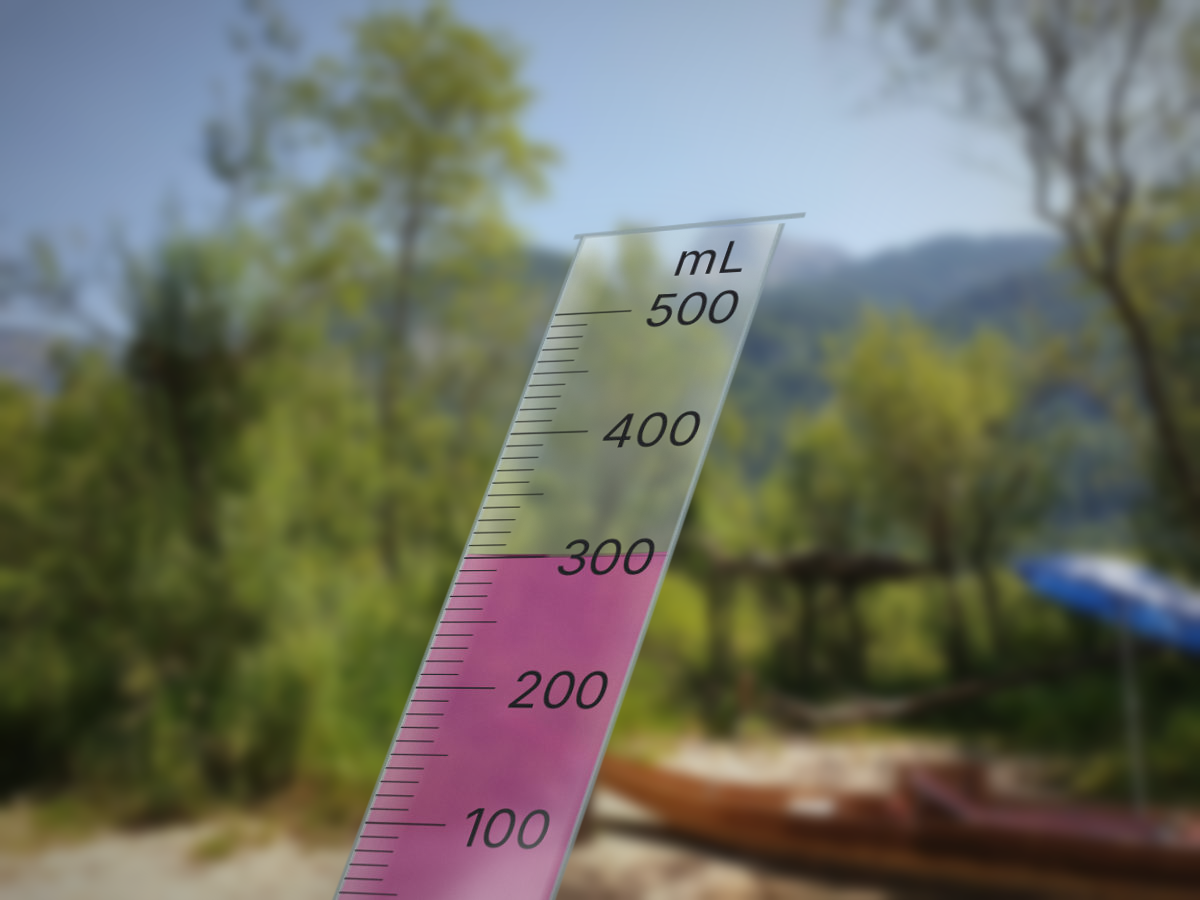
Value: {"value": 300, "unit": "mL"}
